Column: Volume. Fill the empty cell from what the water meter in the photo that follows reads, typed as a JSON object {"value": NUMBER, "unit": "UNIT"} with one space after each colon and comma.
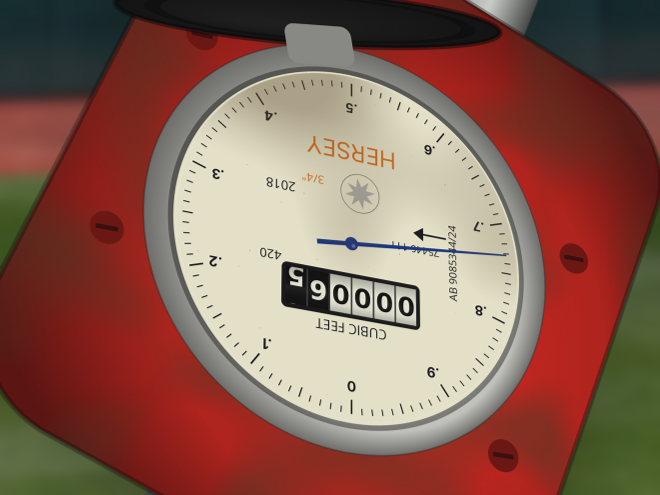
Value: {"value": 64.73, "unit": "ft³"}
